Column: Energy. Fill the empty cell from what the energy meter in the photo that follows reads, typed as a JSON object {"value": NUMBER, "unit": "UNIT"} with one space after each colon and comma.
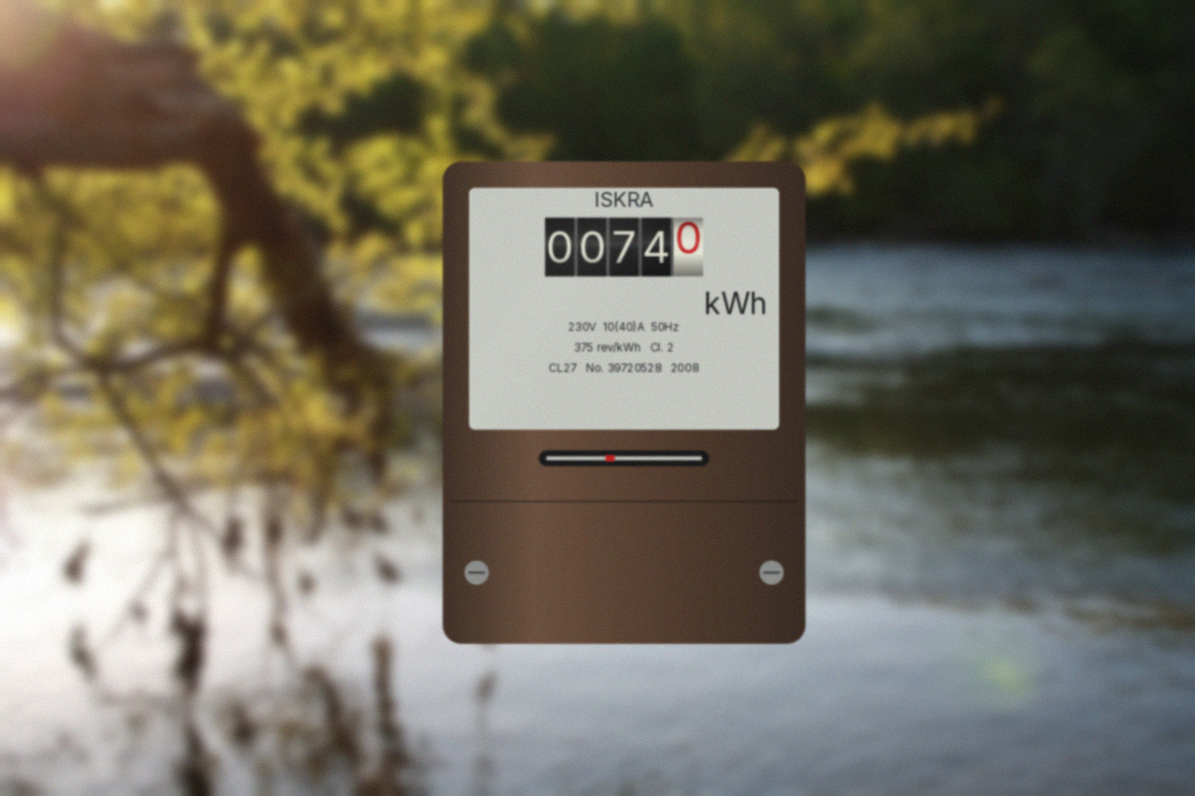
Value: {"value": 74.0, "unit": "kWh"}
